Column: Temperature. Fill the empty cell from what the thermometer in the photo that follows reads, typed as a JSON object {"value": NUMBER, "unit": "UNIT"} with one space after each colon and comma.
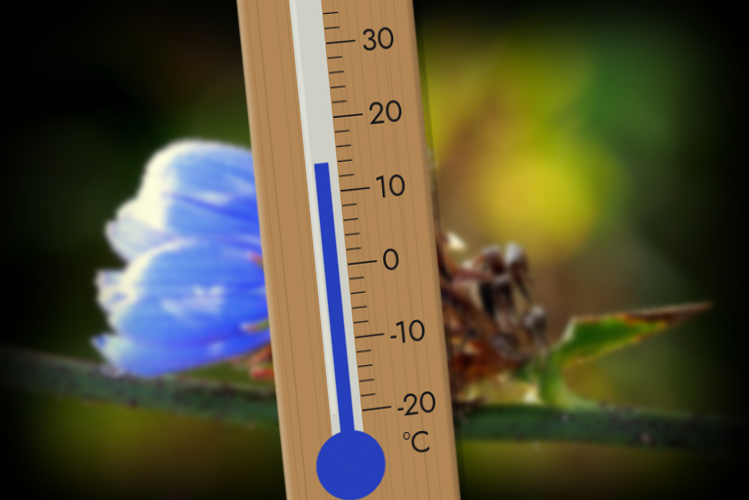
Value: {"value": 14, "unit": "°C"}
